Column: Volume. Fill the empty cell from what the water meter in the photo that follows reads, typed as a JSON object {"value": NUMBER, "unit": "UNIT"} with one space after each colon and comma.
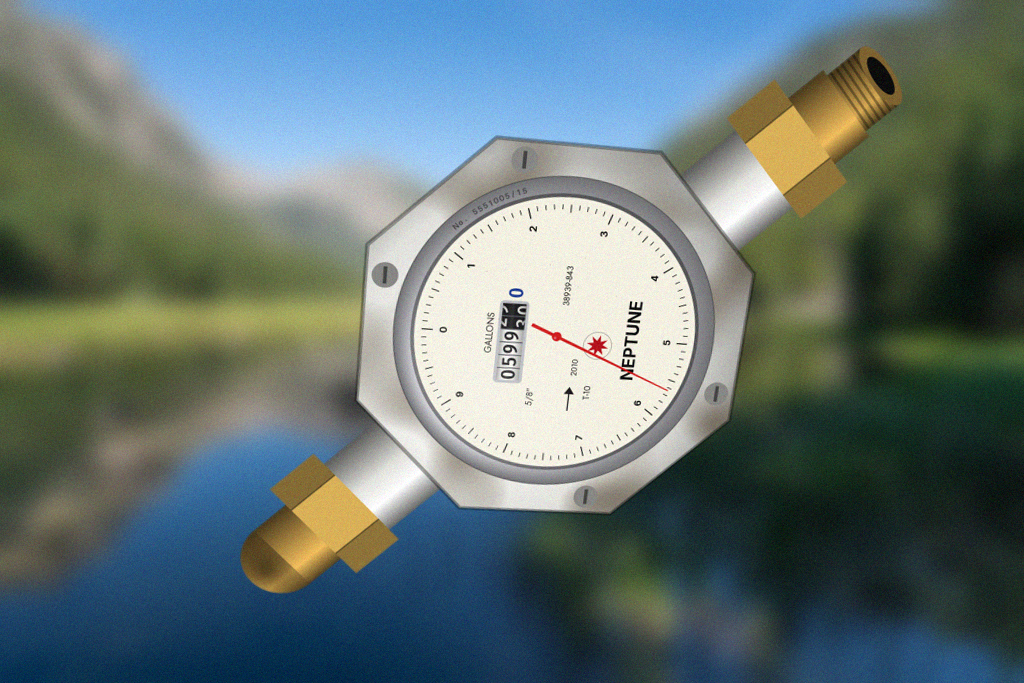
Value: {"value": 599295.6, "unit": "gal"}
